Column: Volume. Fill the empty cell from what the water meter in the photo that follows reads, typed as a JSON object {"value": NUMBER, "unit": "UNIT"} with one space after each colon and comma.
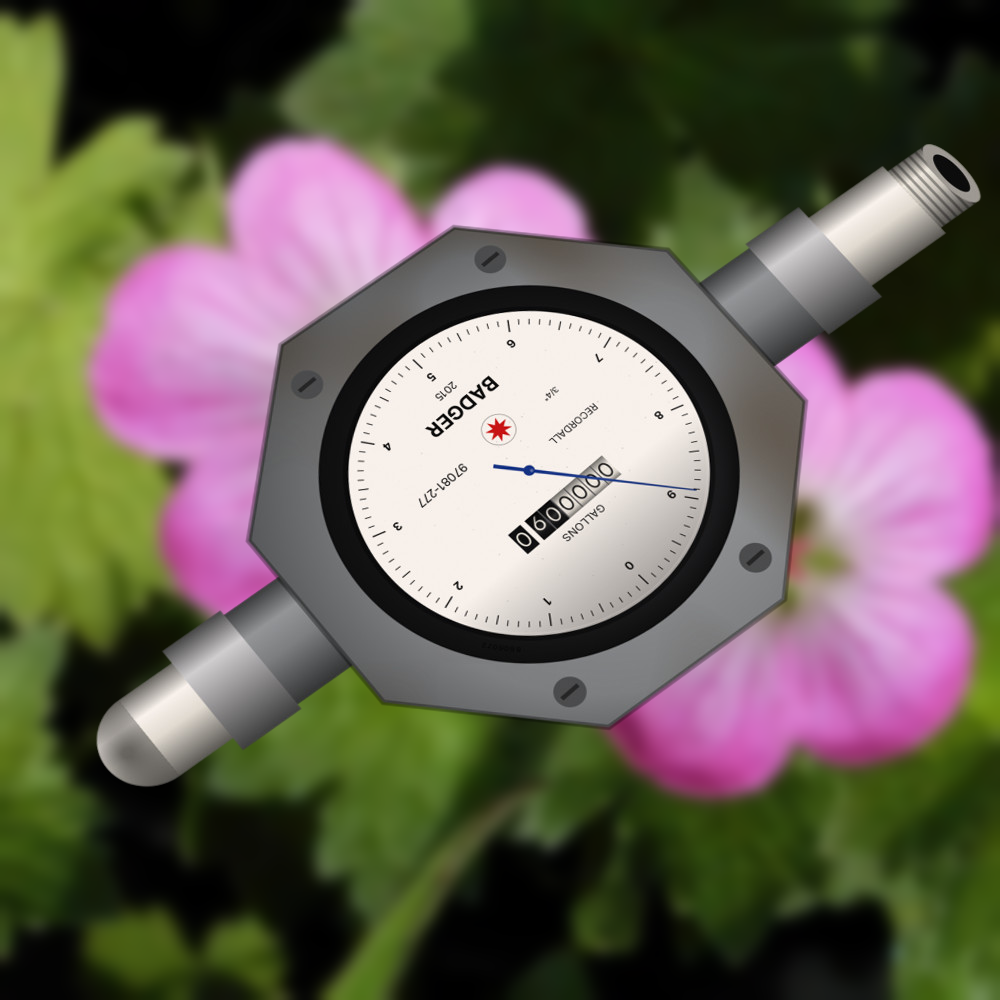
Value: {"value": 88.9, "unit": "gal"}
